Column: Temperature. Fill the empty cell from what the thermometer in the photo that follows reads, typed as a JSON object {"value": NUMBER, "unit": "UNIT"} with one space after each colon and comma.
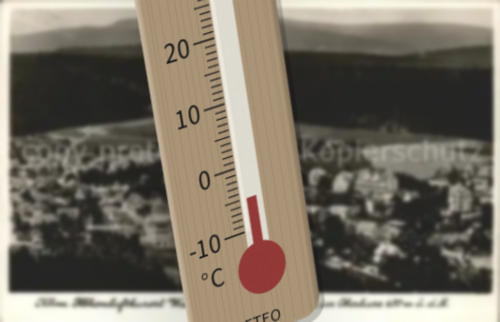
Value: {"value": -5, "unit": "°C"}
